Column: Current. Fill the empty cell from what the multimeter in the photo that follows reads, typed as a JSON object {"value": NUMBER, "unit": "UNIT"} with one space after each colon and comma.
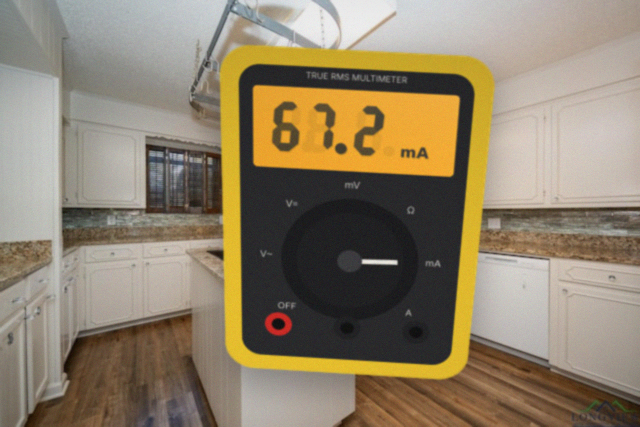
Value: {"value": 67.2, "unit": "mA"}
